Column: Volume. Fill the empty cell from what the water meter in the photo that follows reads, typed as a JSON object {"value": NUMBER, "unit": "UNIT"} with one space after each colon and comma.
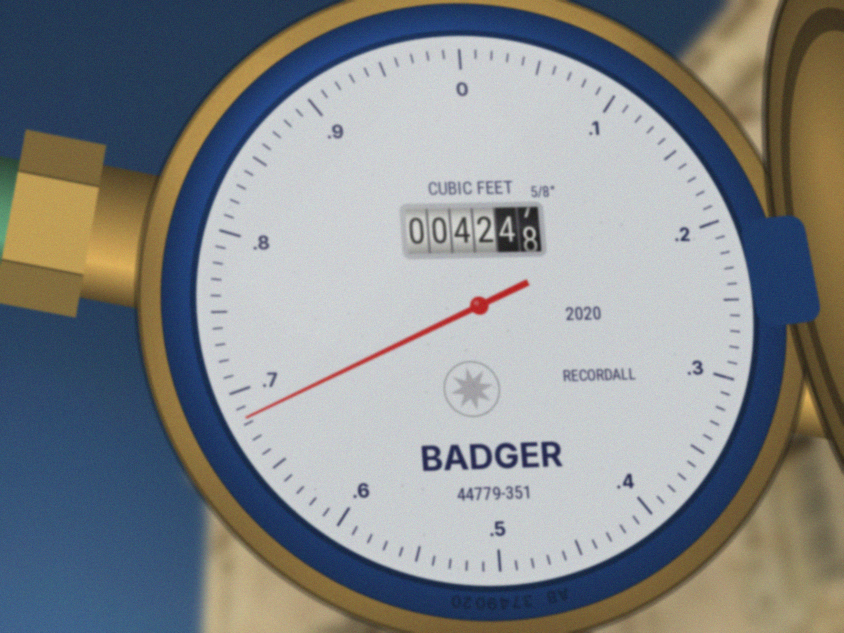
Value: {"value": 4247.68, "unit": "ft³"}
